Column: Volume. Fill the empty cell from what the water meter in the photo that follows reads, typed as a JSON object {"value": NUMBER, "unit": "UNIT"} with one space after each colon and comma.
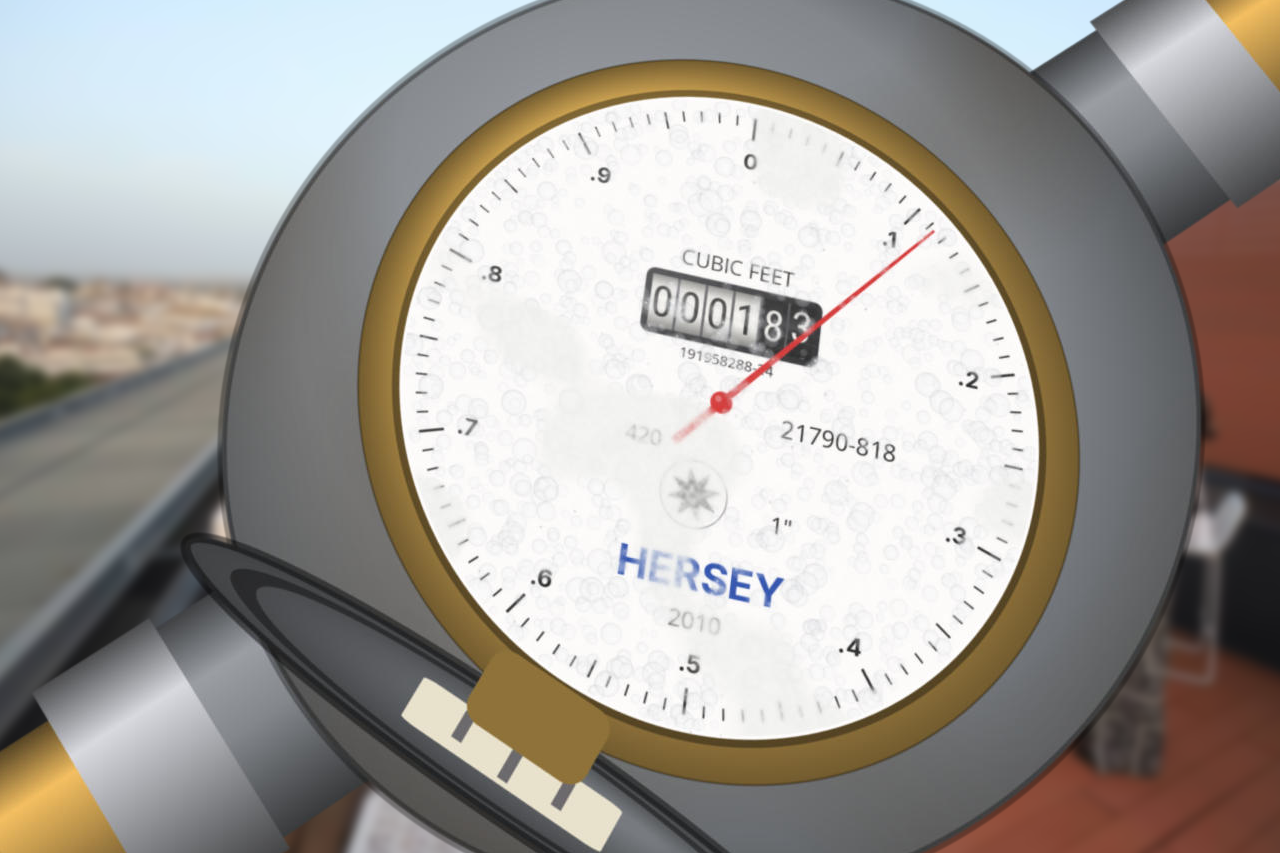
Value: {"value": 183.11, "unit": "ft³"}
